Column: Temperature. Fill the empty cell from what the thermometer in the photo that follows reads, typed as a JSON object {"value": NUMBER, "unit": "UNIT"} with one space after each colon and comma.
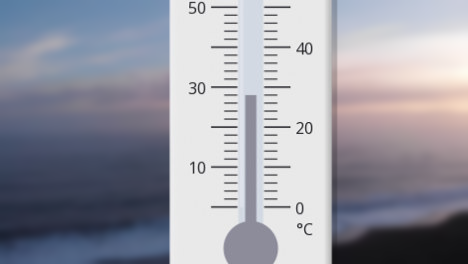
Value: {"value": 28, "unit": "°C"}
